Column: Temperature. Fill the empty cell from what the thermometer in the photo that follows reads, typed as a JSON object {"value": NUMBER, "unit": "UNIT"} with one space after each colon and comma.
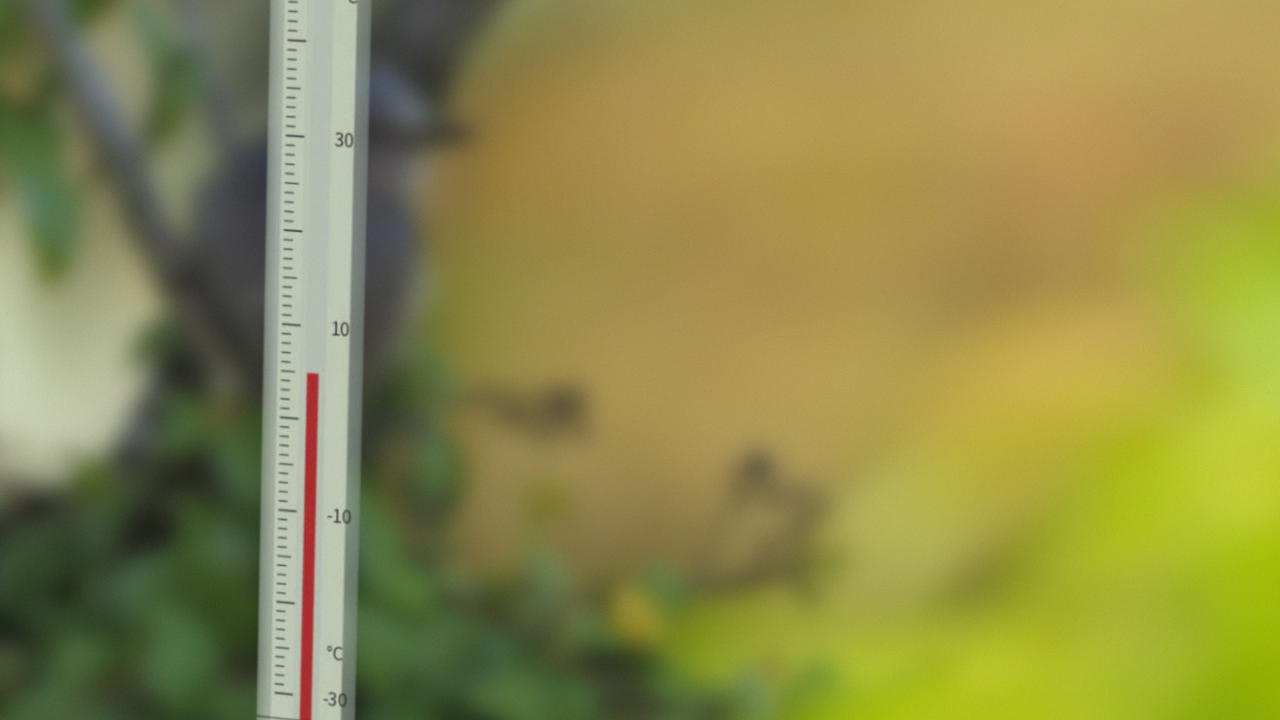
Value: {"value": 5, "unit": "°C"}
